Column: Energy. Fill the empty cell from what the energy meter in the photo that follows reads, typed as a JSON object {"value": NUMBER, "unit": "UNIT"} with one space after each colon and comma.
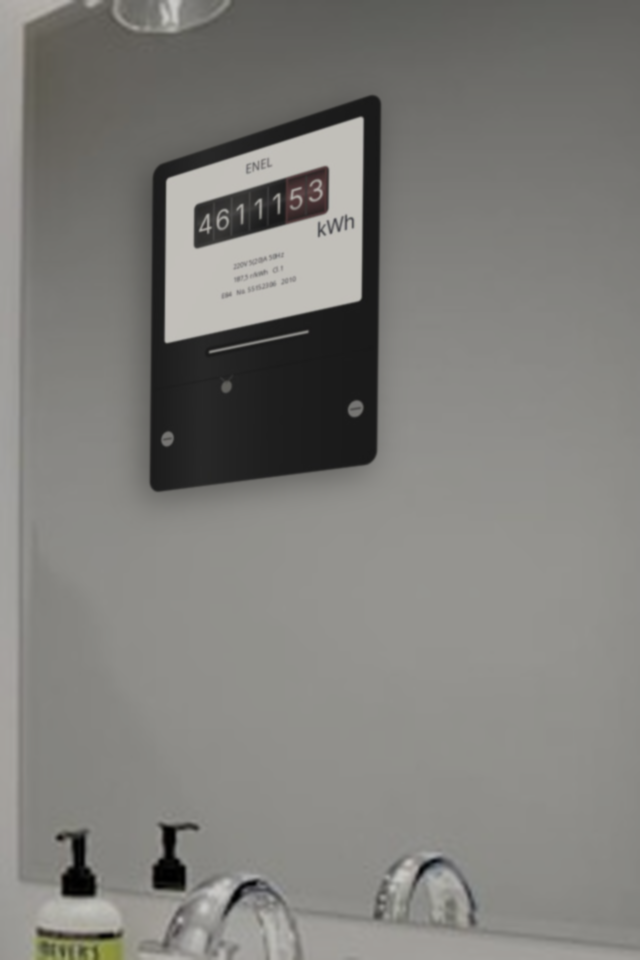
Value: {"value": 46111.53, "unit": "kWh"}
